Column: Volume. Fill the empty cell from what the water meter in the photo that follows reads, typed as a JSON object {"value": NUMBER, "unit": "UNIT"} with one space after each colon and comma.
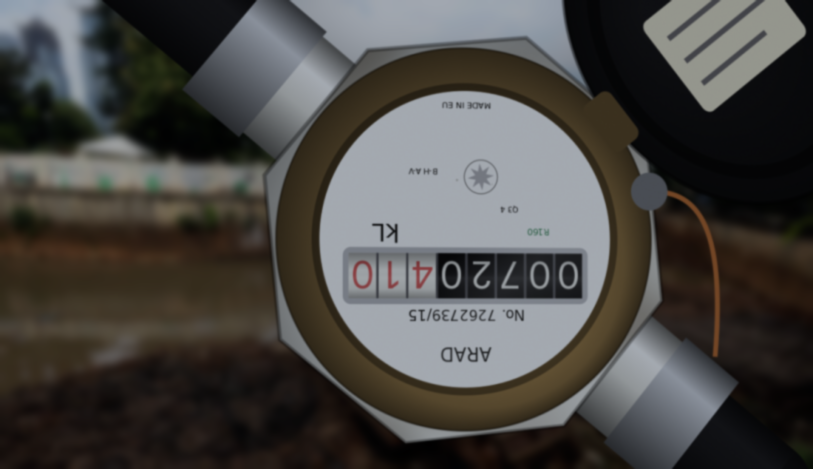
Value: {"value": 720.410, "unit": "kL"}
